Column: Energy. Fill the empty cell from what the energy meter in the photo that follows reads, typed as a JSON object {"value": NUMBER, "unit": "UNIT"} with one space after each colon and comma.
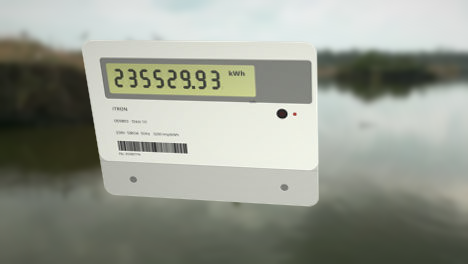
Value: {"value": 235529.93, "unit": "kWh"}
